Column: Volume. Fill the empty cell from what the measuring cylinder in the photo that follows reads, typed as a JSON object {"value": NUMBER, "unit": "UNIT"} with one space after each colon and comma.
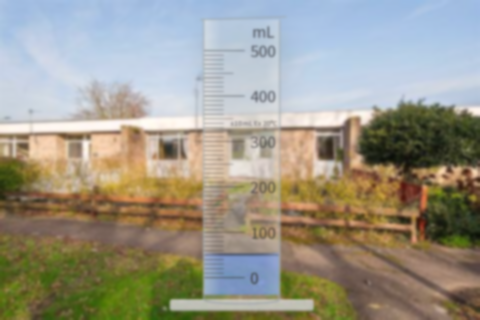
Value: {"value": 50, "unit": "mL"}
